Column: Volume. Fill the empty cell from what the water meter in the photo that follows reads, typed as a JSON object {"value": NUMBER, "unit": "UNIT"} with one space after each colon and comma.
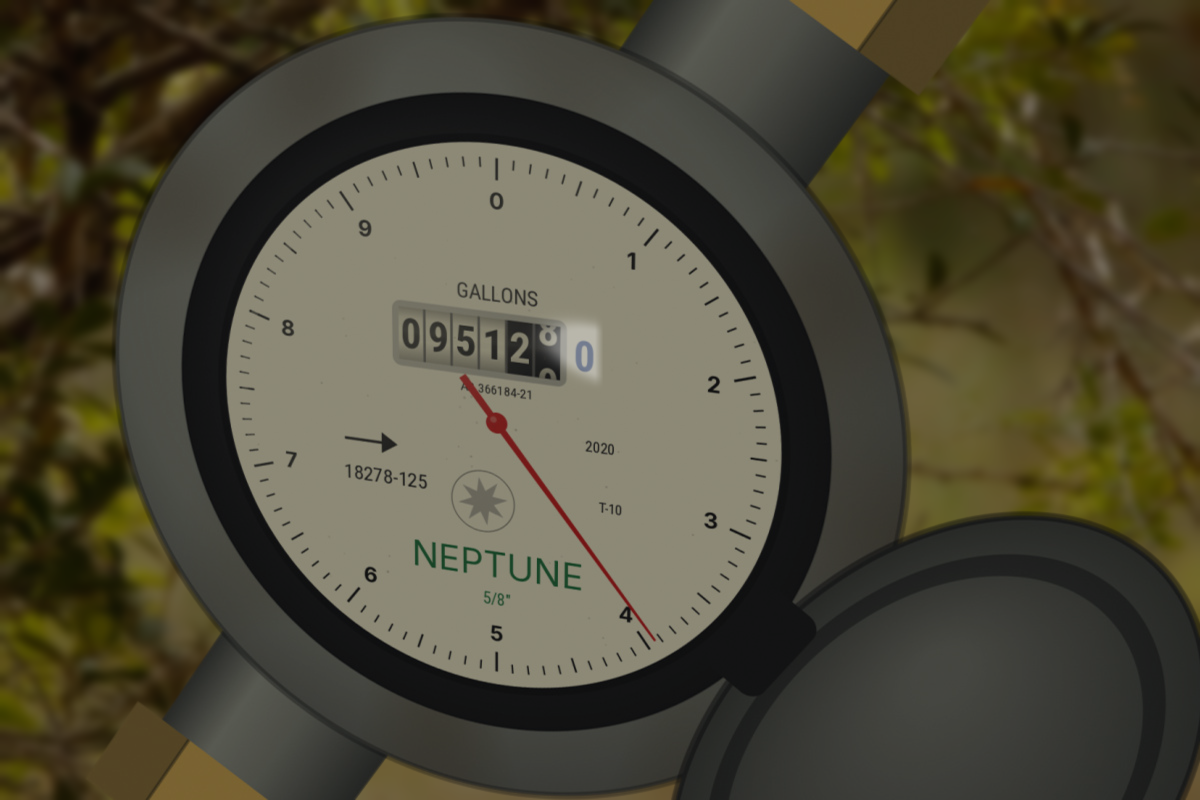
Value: {"value": 951283.9, "unit": "gal"}
